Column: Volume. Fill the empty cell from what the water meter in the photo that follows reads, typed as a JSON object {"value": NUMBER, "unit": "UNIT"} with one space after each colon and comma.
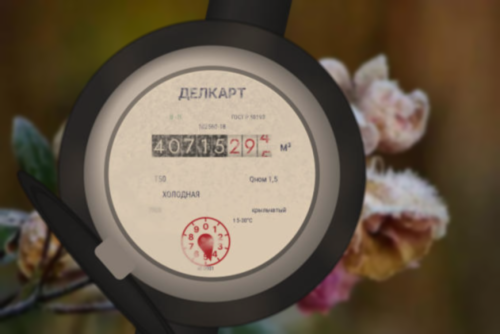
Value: {"value": 40715.2944, "unit": "m³"}
